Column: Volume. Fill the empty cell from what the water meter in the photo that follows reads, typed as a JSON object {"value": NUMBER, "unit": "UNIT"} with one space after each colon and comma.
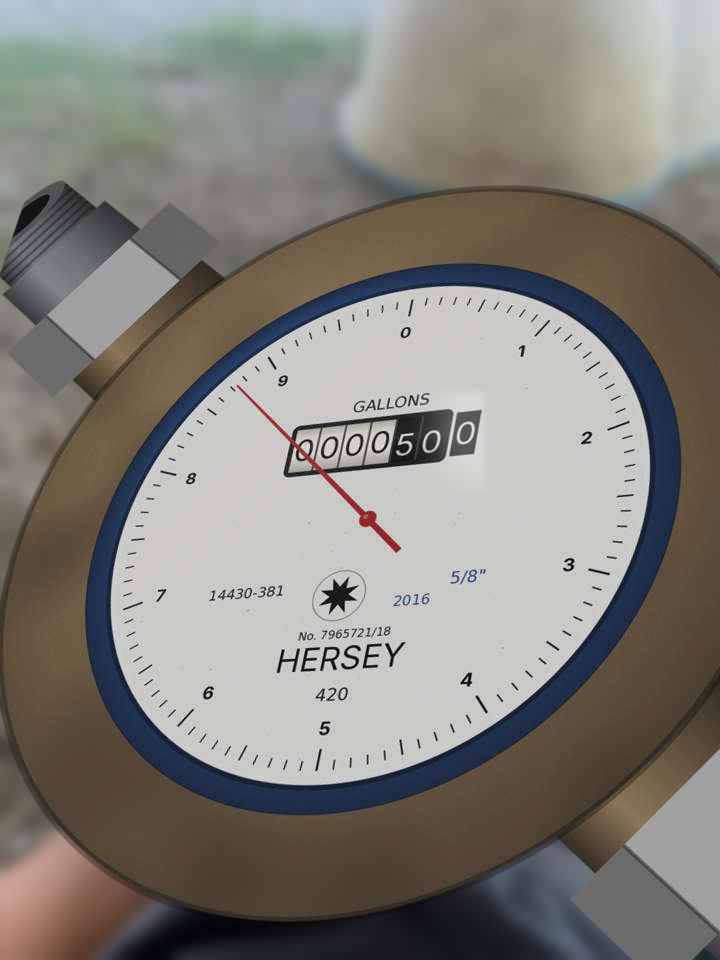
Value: {"value": 498.7, "unit": "gal"}
